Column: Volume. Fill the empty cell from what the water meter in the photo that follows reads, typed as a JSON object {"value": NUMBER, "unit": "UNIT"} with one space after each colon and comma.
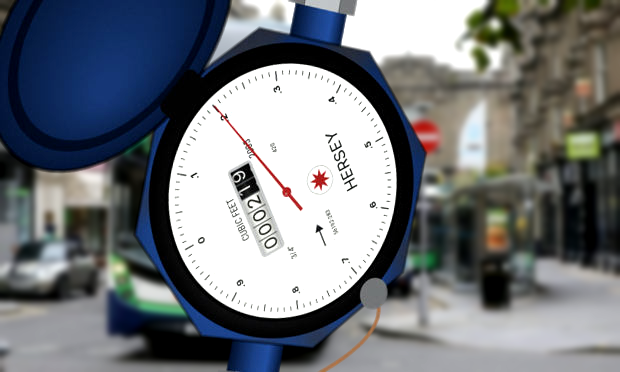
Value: {"value": 219.20, "unit": "ft³"}
